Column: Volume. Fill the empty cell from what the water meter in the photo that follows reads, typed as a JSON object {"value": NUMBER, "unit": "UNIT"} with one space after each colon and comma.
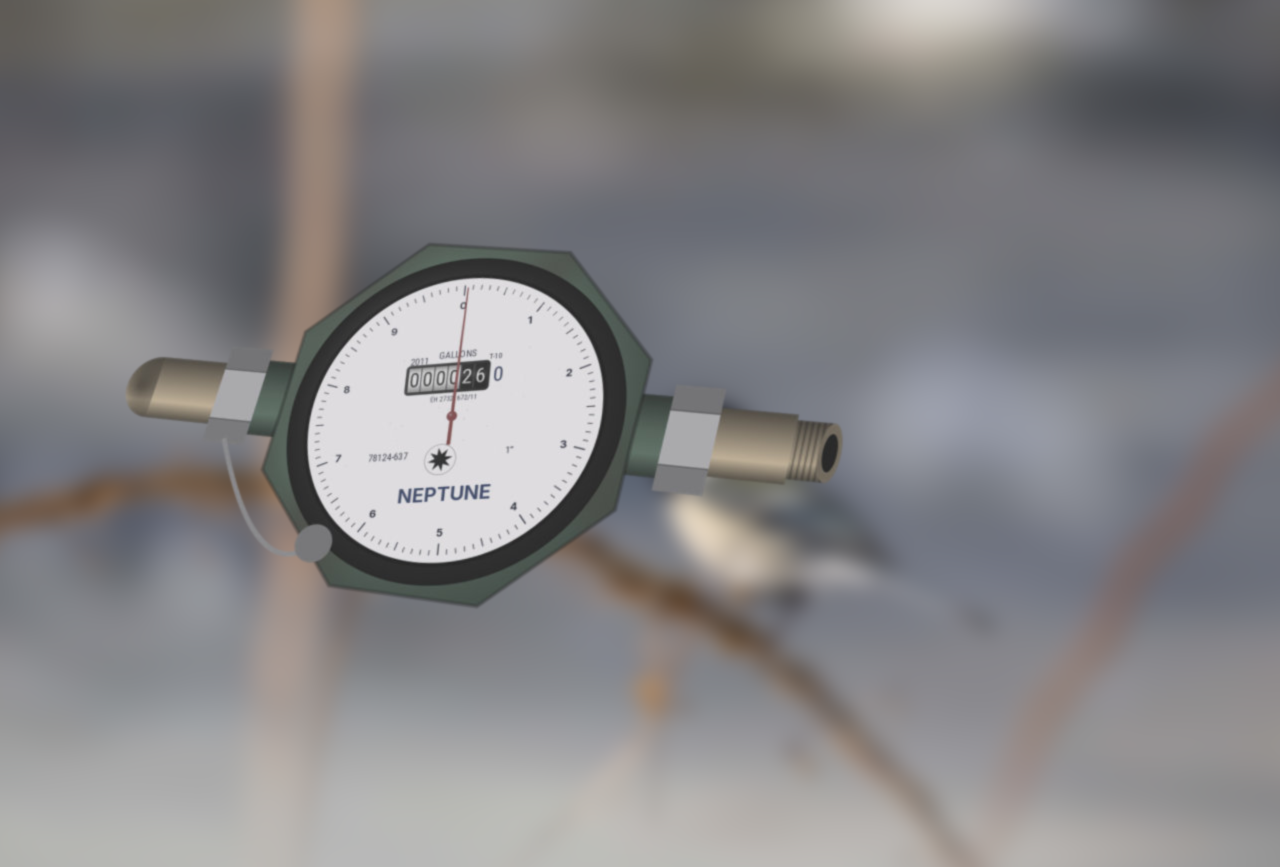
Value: {"value": 260.0, "unit": "gal"}
